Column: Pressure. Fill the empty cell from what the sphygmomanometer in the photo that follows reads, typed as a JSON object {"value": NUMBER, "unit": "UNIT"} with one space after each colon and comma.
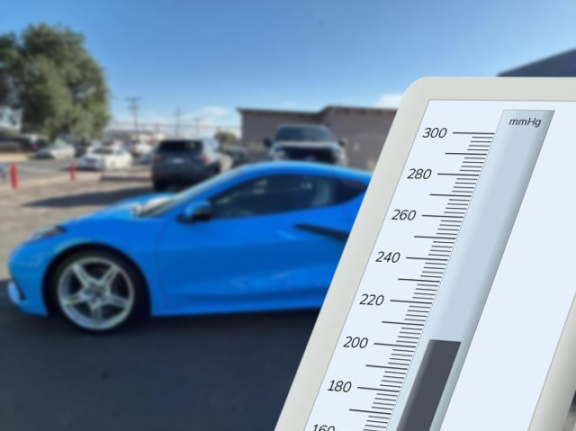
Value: {"value": 204, "unit": "mmHg"}
